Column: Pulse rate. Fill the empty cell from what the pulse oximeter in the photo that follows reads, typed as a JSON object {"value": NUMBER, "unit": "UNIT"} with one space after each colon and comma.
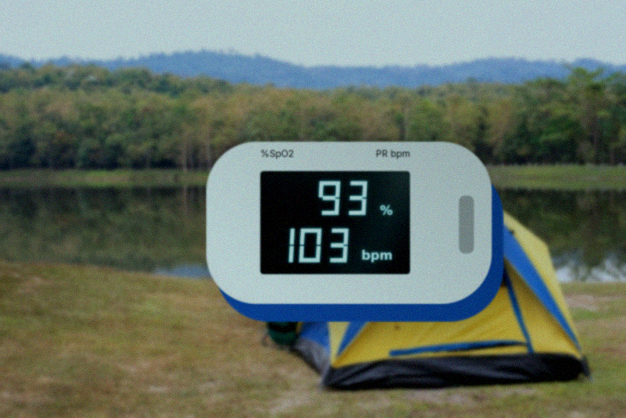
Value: {"value": 103, "unit": "bpm"}
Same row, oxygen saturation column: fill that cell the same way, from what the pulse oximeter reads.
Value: {"value": 93, "unit": "%"}
